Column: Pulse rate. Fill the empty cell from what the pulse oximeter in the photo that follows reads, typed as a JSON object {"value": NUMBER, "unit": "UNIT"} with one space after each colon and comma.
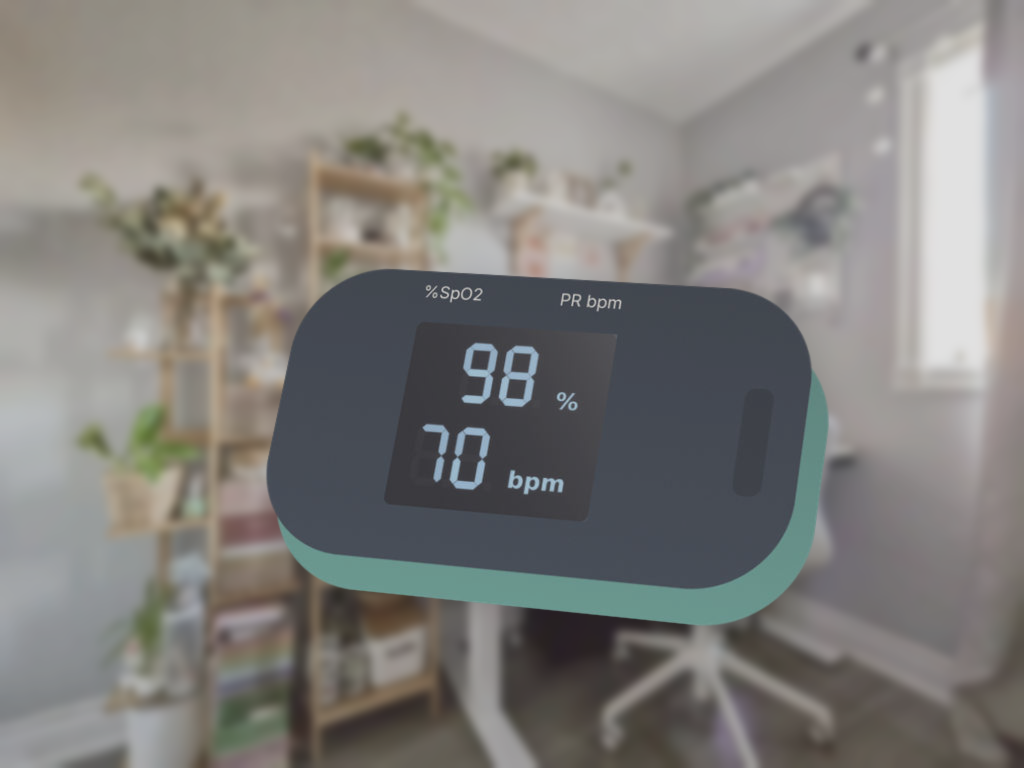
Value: {"value": 70, "unit": "bpm"}
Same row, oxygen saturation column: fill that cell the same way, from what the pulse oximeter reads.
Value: {"value": 98, "unit": "%"}
